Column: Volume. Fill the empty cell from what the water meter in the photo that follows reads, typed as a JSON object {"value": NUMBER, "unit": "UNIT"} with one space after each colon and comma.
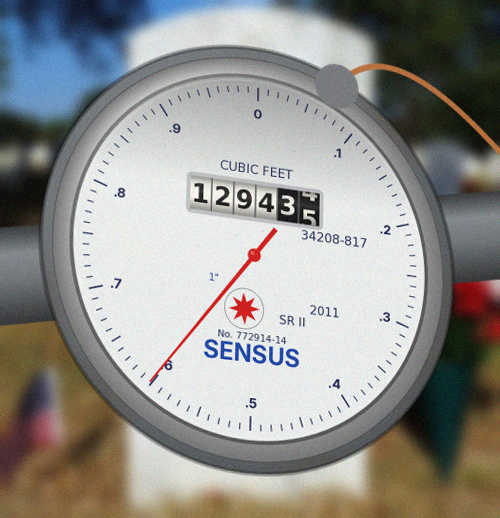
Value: {"value": 129434.60, "unit": "ft³"}
